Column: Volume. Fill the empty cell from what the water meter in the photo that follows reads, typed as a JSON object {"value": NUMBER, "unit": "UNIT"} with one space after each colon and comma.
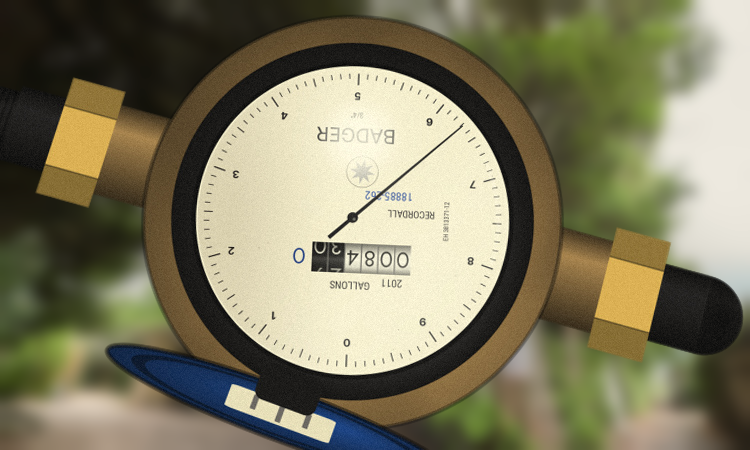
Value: {"value": 84296.3, "unit": "gal"}
